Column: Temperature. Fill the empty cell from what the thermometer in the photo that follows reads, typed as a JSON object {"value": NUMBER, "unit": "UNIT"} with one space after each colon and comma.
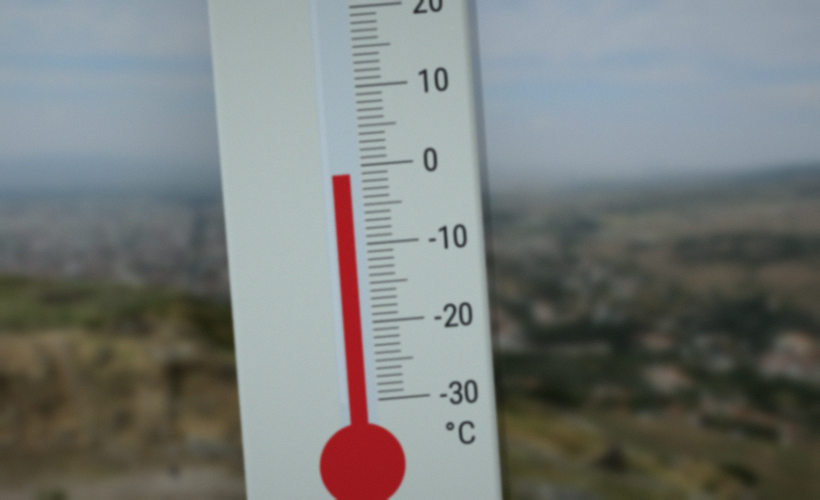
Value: {"value": -1, "unit": "°C"}
